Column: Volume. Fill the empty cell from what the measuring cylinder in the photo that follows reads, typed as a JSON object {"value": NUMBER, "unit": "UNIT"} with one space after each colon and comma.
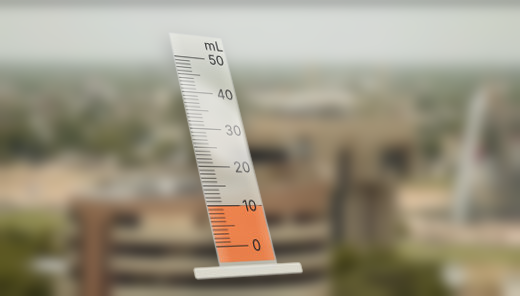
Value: {"value": 10, "unit": "mL"}
